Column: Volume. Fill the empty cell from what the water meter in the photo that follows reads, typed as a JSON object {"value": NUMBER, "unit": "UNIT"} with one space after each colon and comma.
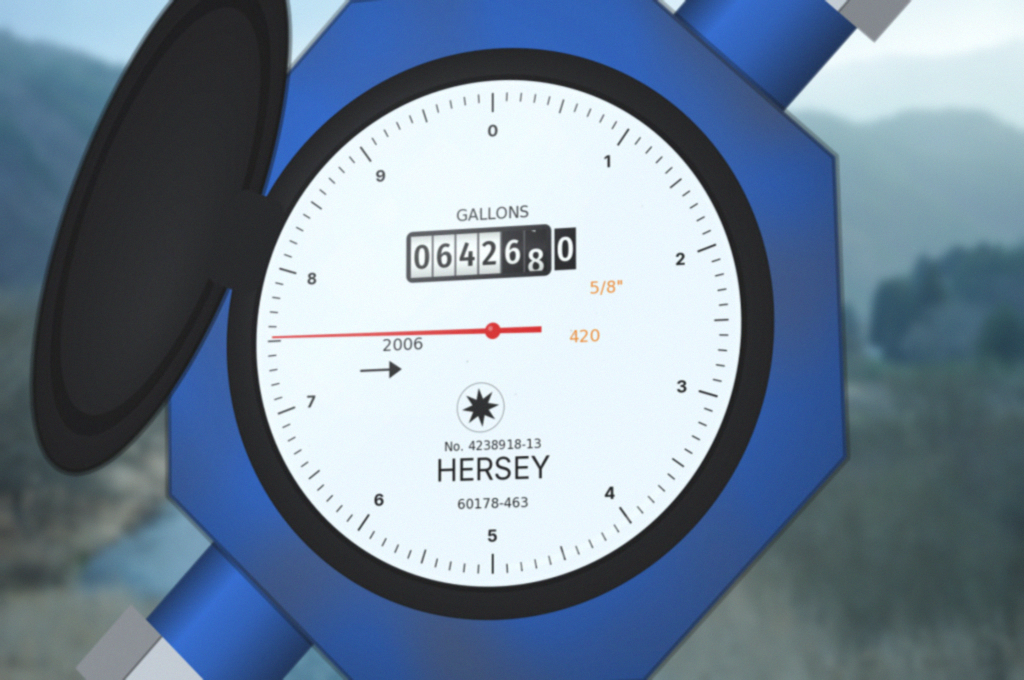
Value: {"value": 642677.5, "unit": "gal"}
